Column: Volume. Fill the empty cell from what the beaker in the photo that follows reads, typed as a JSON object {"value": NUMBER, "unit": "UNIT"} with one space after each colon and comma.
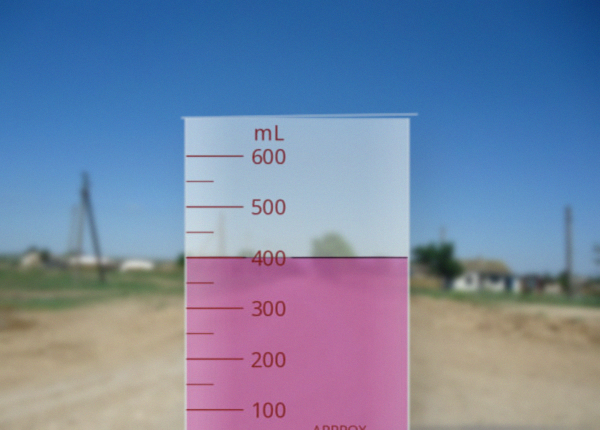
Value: {"value": 400, "unit": "mL"}
